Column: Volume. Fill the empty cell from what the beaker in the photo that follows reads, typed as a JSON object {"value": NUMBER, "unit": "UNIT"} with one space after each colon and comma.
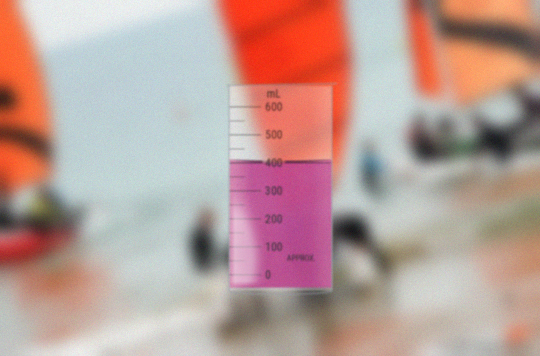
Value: {"value": 400, "unit": "mL"}
